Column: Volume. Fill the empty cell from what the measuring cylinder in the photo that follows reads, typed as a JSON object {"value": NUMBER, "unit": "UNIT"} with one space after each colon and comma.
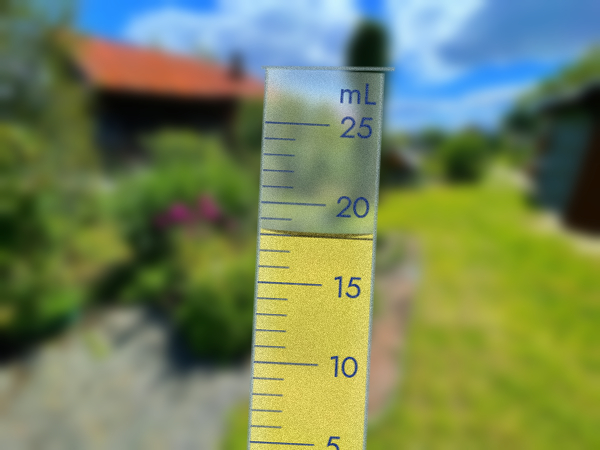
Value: {"value": 18, "unit": "mL"}
